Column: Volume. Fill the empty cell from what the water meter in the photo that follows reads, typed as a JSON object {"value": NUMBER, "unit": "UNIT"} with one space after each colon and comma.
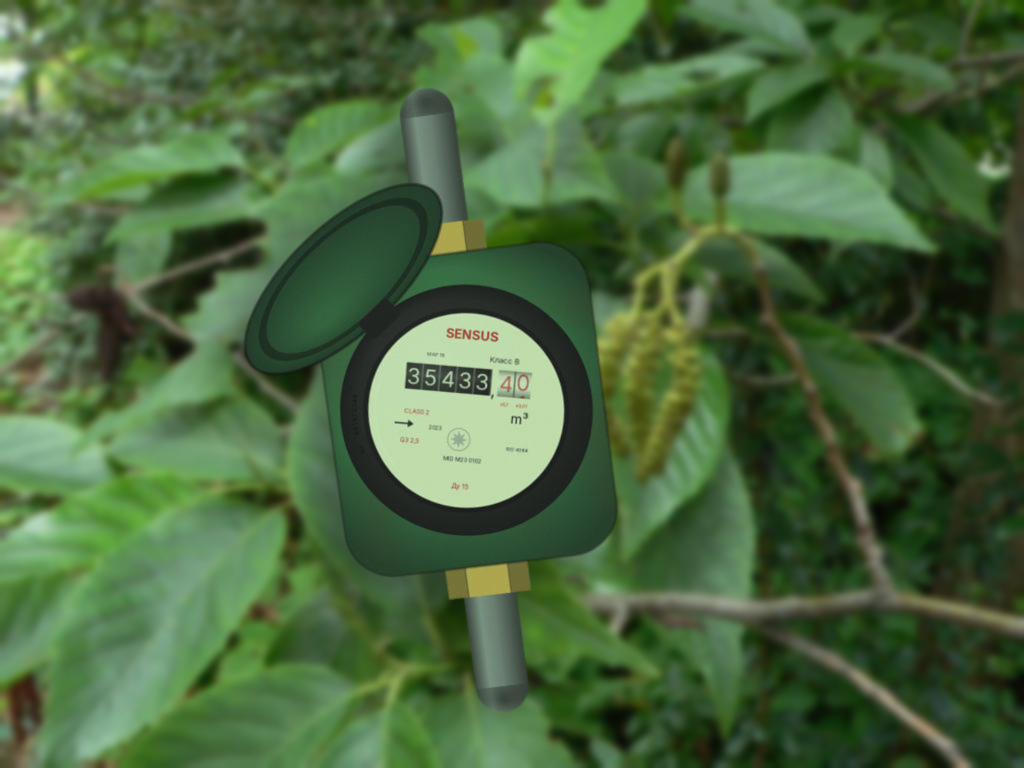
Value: {"value": 35433.40, "unit": "m³"}
